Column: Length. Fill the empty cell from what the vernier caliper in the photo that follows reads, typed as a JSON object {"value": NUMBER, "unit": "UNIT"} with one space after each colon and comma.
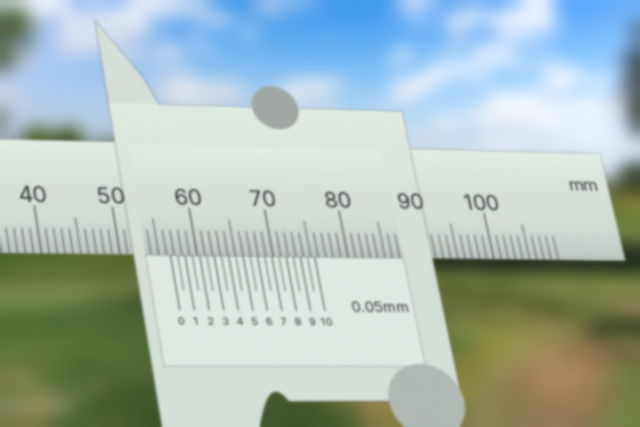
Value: {"value": 56.5, "unit": "mm"}
